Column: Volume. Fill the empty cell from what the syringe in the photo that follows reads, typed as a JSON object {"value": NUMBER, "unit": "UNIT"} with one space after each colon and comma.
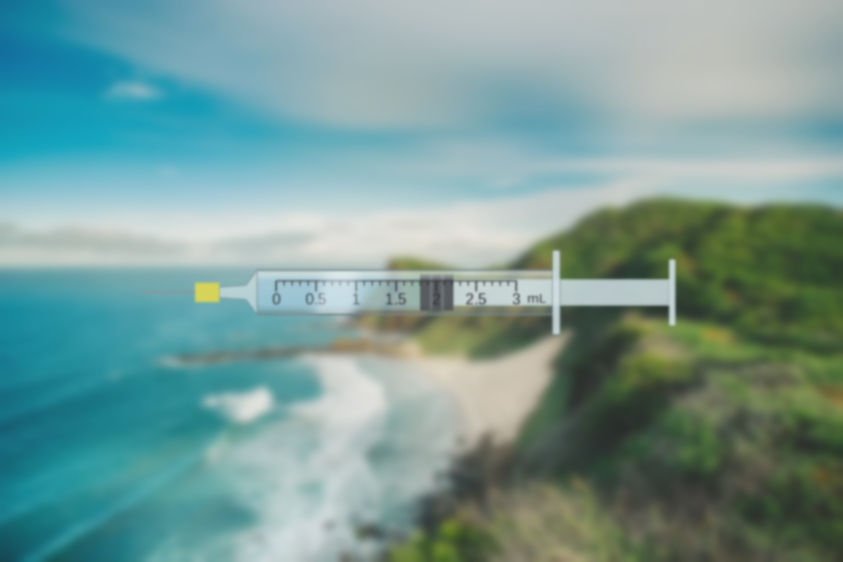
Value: {"value": 1.8, "unit": "mL"}
